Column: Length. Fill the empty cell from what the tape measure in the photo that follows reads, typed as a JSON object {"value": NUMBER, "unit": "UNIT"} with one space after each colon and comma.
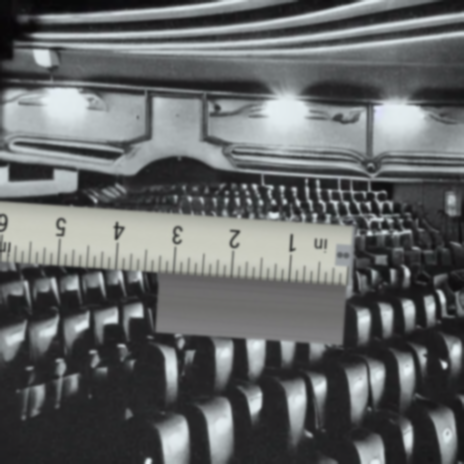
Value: {"value": 3.25, "unit": "in"}
